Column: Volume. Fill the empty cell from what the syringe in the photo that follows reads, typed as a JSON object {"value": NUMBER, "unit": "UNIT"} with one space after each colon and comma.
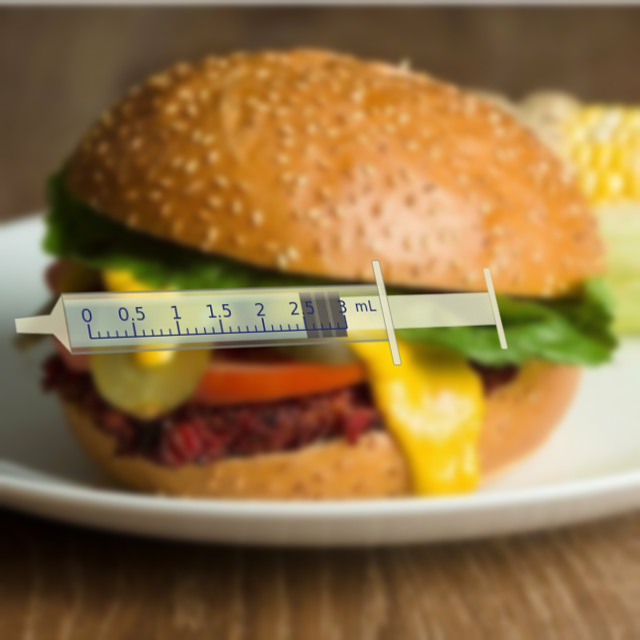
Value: {"value": 2.5, "unit": "mL"}
